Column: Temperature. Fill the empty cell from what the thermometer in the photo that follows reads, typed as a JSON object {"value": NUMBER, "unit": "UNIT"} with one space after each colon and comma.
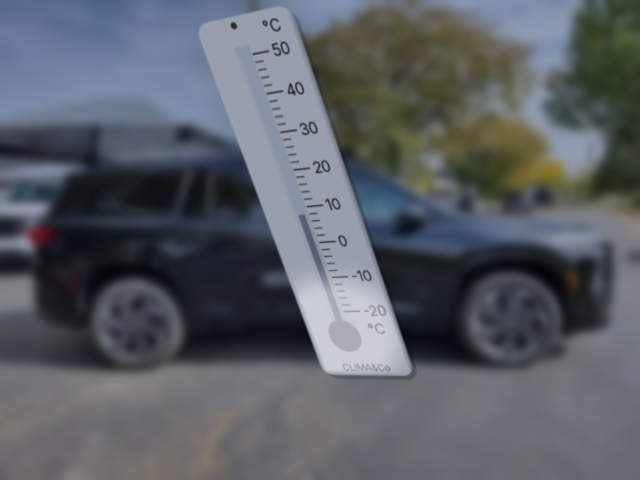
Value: {"value": 8, "unit": "°C"}
